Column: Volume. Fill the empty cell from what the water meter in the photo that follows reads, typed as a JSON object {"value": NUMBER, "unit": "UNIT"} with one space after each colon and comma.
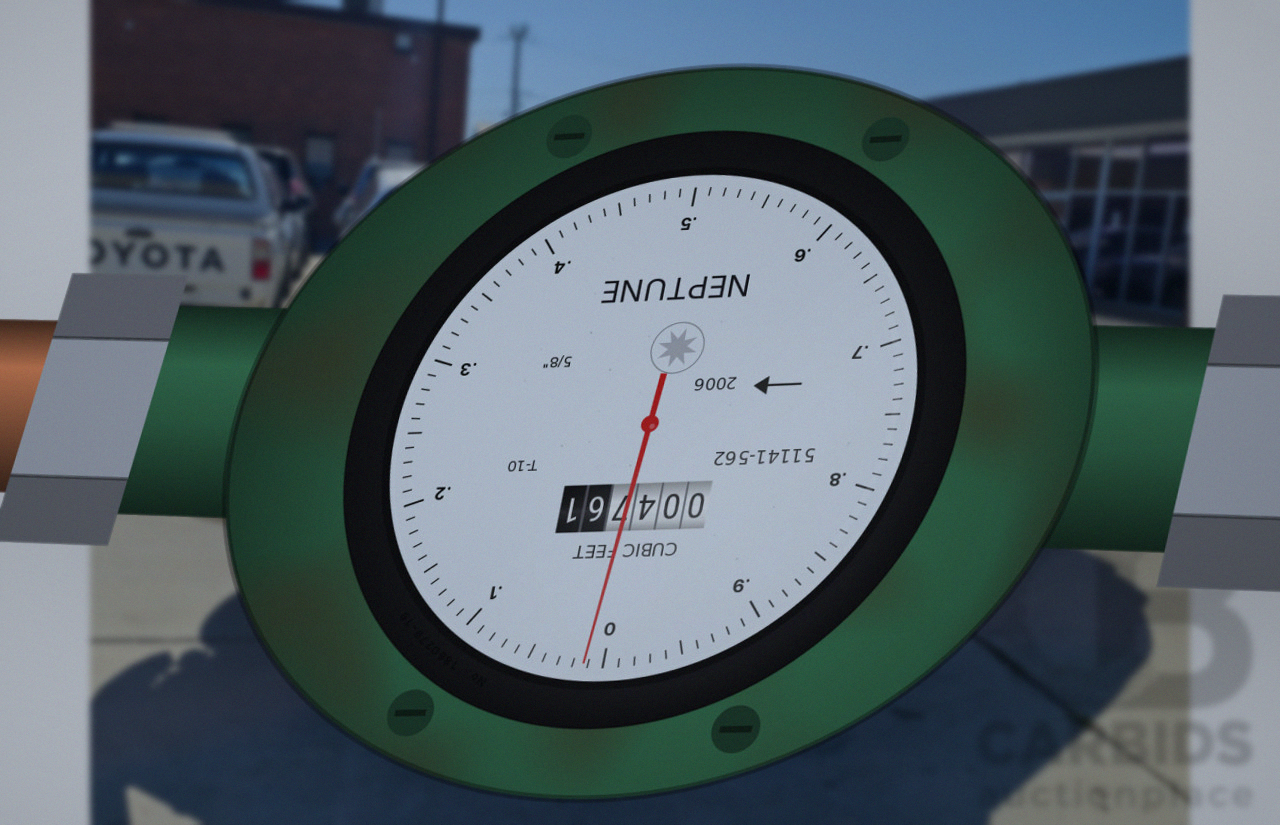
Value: {"value": 4761.01, "unit": "ft³"}
